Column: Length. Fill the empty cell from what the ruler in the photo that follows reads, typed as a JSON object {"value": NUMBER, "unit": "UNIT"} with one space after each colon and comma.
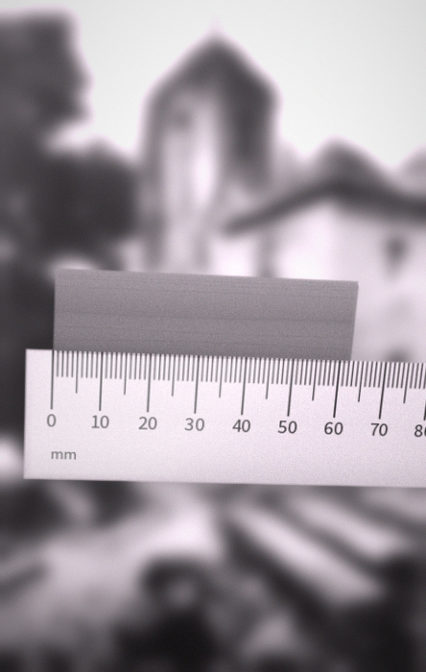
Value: {"value": 62, "unit": "mm"}
